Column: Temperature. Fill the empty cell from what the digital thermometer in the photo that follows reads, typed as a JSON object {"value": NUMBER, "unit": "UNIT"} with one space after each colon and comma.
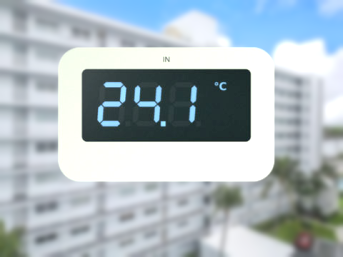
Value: {"value": 24.1, "unit": "°C"}
